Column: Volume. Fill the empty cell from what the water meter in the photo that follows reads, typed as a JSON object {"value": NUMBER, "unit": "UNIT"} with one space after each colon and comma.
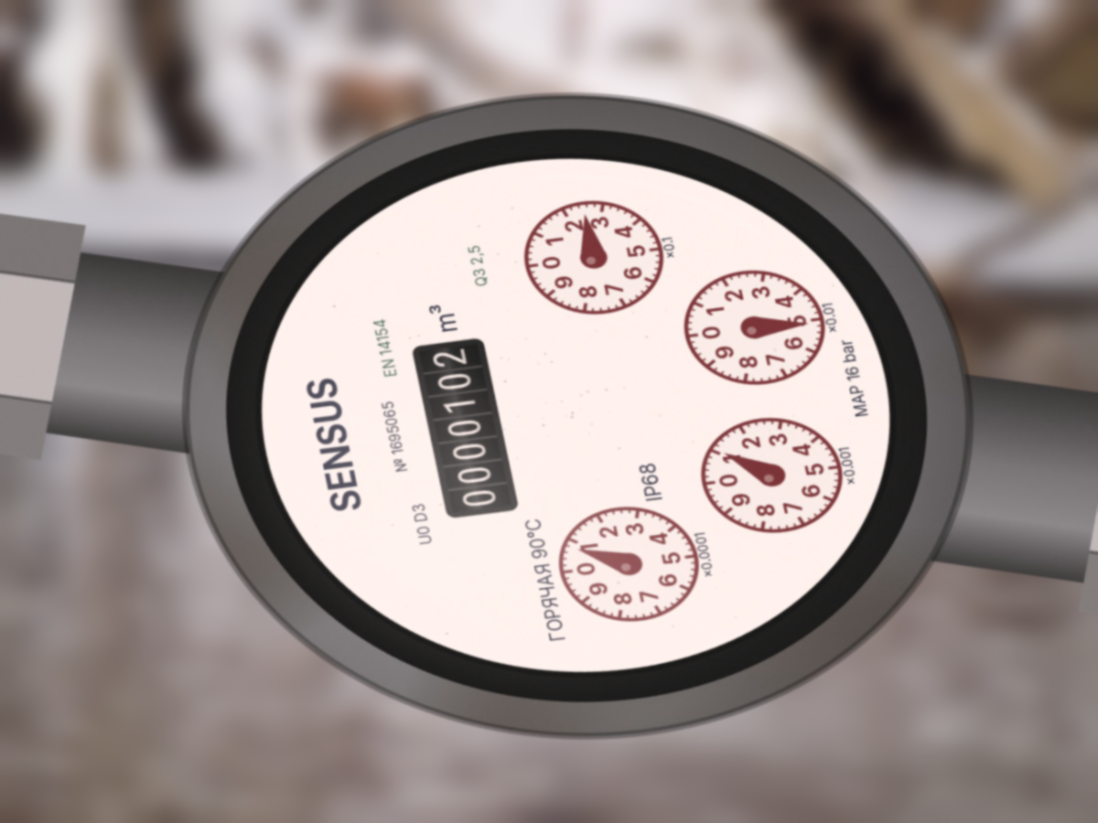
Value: {"value": 102.2510, "unit": "m³"}
